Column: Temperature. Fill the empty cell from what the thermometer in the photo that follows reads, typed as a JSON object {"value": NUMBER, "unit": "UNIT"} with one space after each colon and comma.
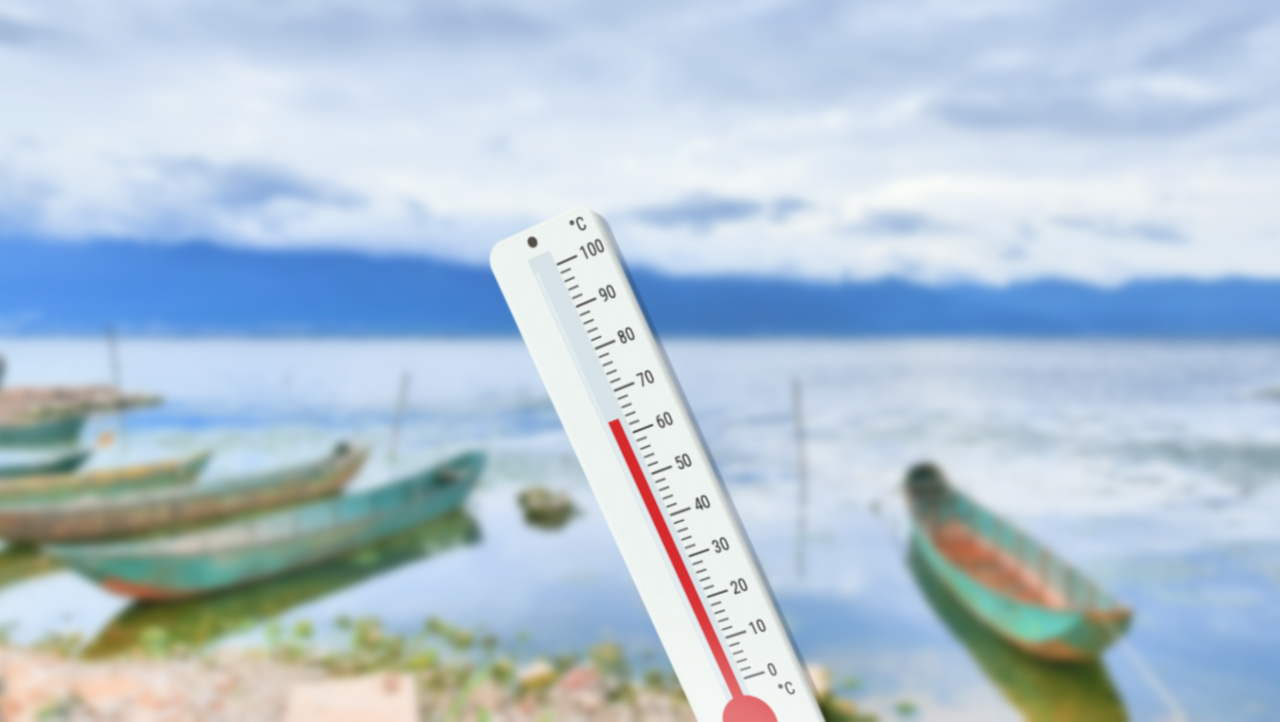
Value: {"value": 64, "unit": "°C"}
